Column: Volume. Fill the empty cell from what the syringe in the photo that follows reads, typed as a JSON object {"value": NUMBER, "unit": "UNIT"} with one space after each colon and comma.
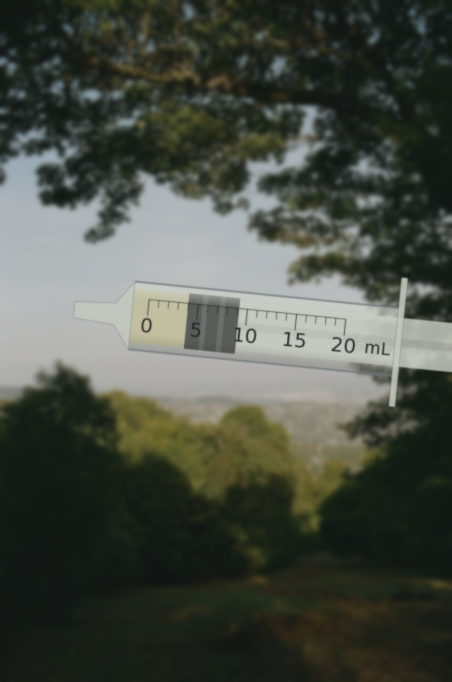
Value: {"value": 4, "unit": "mL"}
